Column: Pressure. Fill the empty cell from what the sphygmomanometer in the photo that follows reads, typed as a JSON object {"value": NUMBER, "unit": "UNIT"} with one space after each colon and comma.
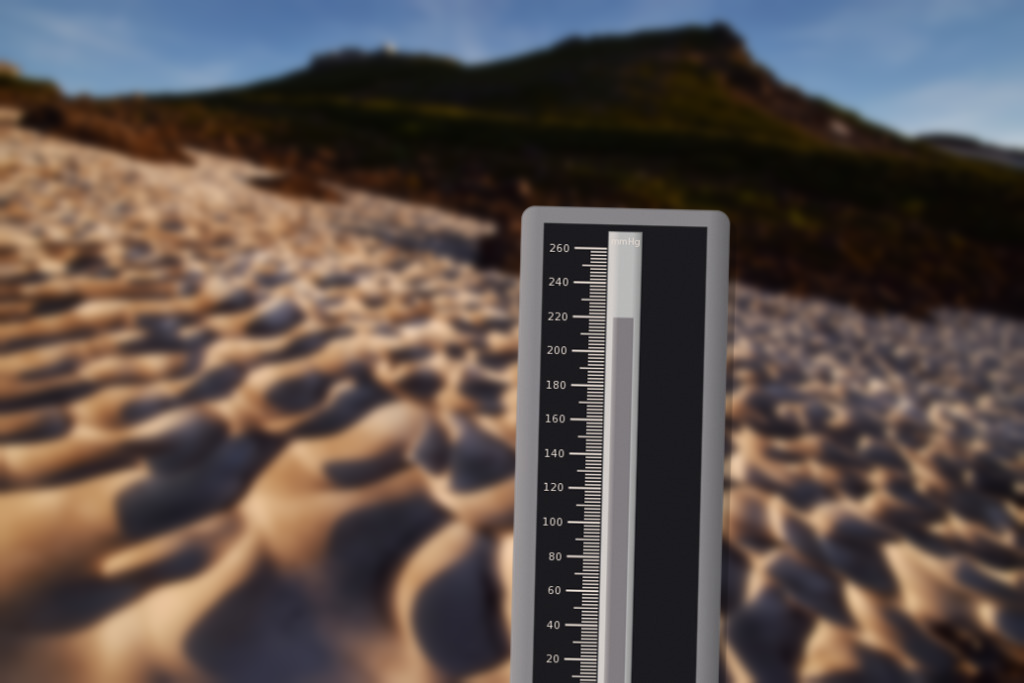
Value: {"value": 220, "unit": "mmHg"}
